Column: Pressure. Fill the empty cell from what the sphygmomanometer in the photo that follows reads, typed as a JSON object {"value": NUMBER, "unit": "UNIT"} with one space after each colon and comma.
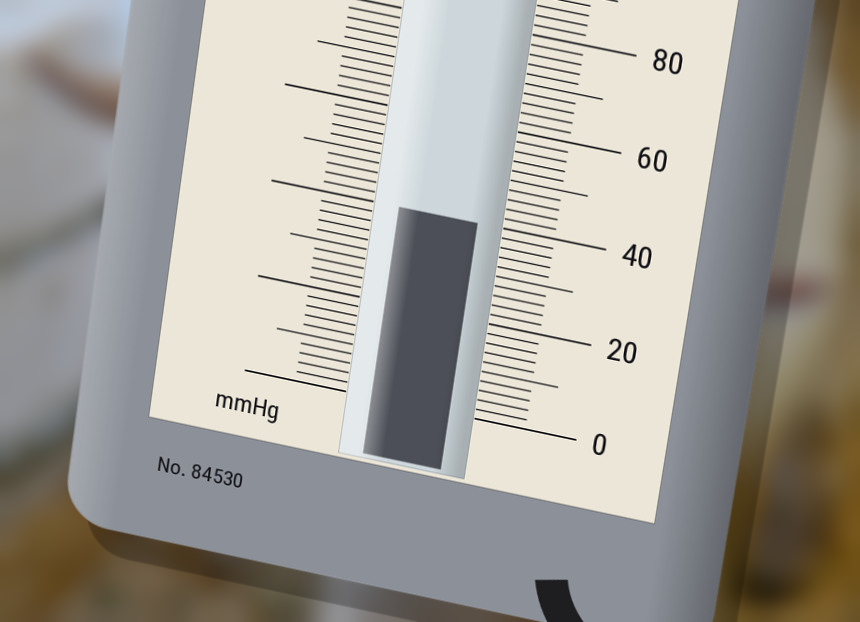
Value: {"value": 40, "unit": "mmHg"}
